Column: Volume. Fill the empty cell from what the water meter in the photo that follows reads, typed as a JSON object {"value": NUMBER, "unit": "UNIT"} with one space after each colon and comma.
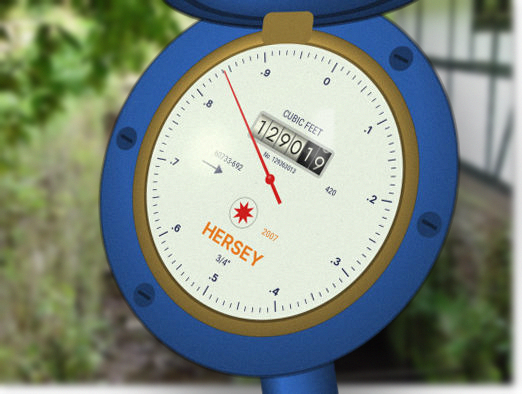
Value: {"value": 129018.84, "unit": "ft³"}
